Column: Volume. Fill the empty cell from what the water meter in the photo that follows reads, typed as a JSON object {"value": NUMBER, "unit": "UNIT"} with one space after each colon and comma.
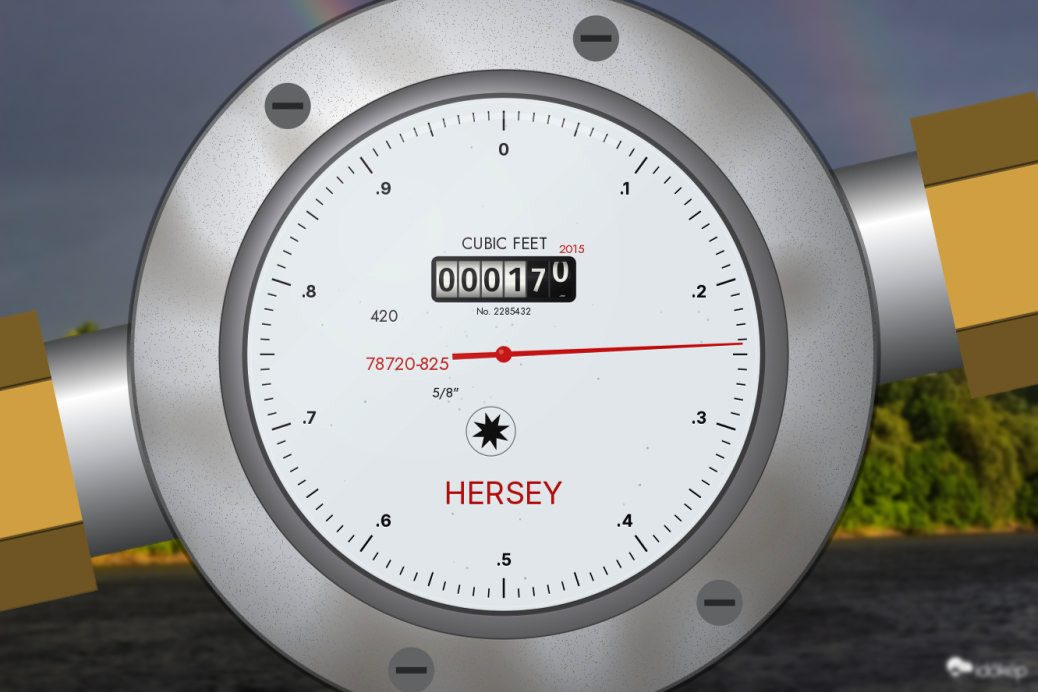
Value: {"value": 170.24, "unit": "ft³"}
